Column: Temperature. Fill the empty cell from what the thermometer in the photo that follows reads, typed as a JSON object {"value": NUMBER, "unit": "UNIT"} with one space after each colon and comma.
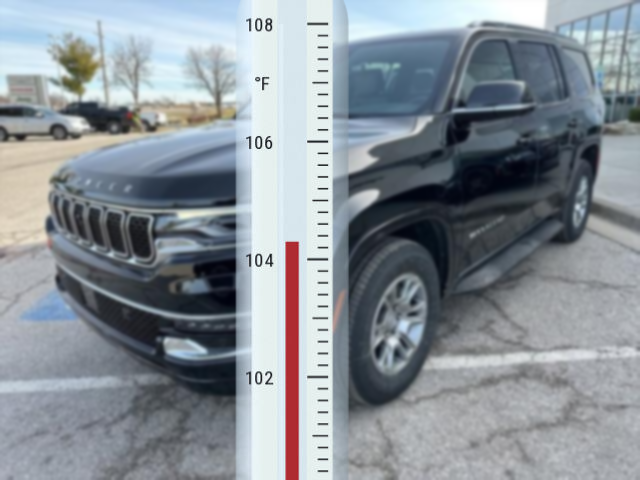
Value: {"value": 104.3, "unit": "°F"}
